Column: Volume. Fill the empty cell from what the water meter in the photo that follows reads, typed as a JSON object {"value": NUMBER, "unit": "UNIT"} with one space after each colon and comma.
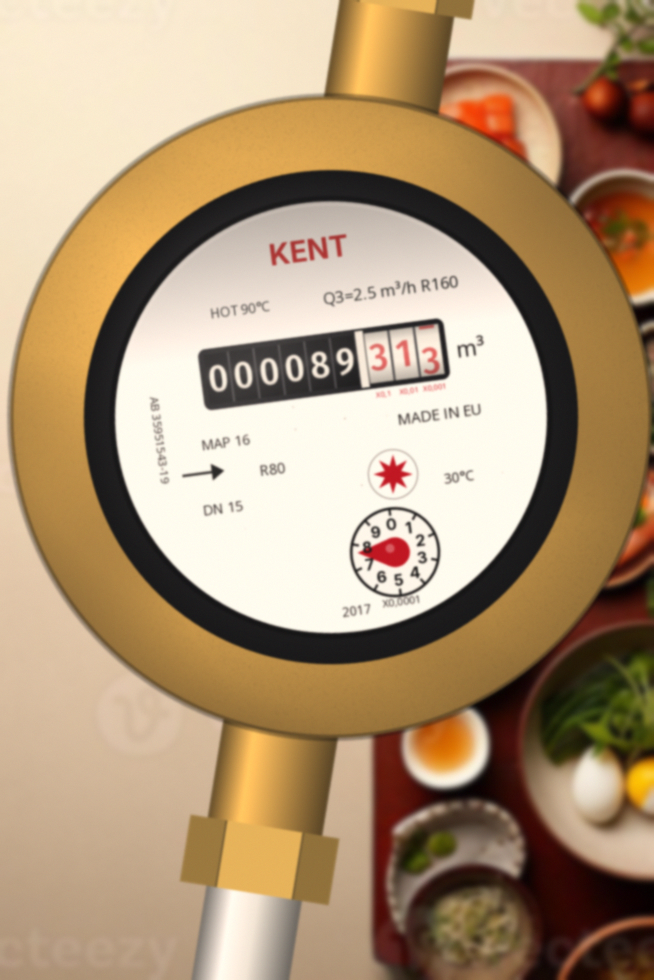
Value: {"value": 89.3127, "unit": "m³"}
